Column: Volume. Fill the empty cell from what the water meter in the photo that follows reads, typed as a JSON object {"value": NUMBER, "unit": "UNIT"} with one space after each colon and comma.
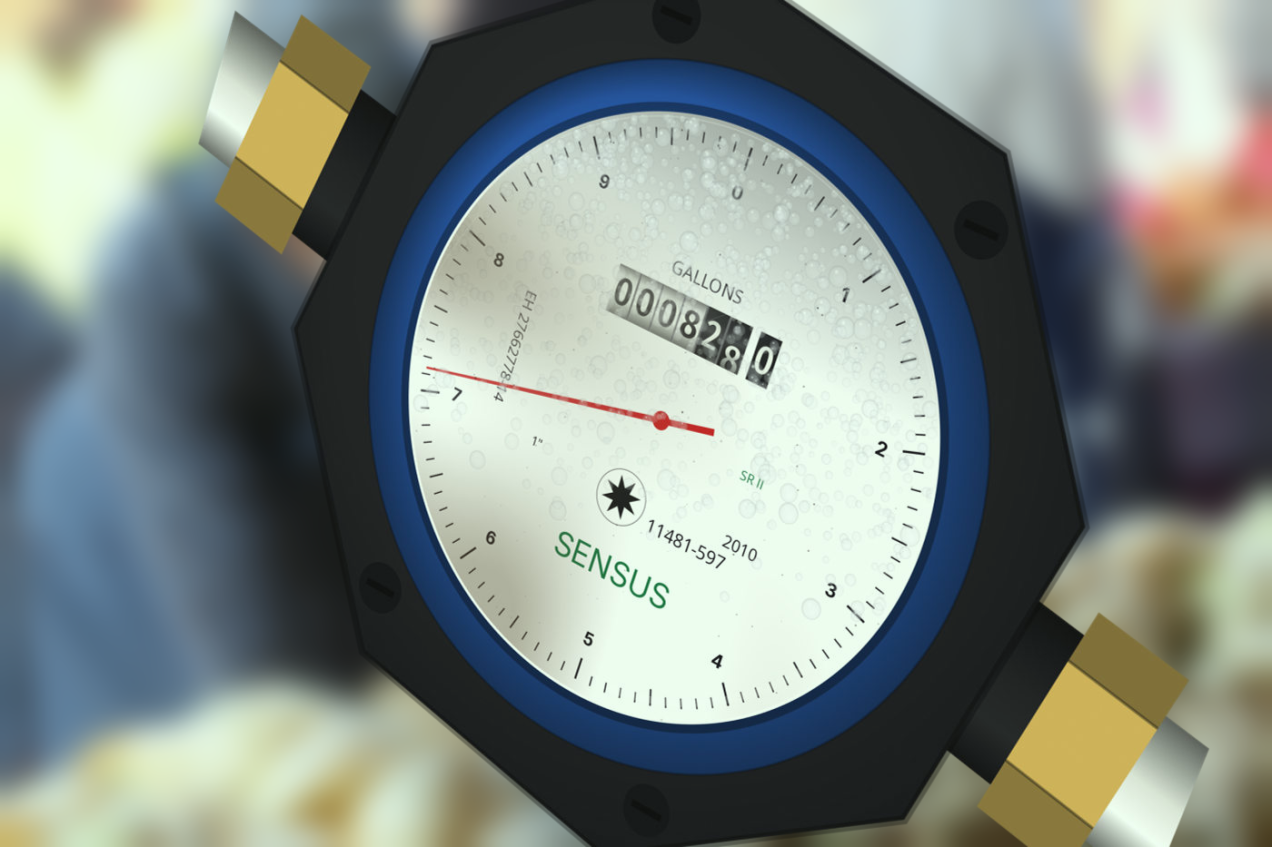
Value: {"value": 8277.1, "unit": "gal"}
